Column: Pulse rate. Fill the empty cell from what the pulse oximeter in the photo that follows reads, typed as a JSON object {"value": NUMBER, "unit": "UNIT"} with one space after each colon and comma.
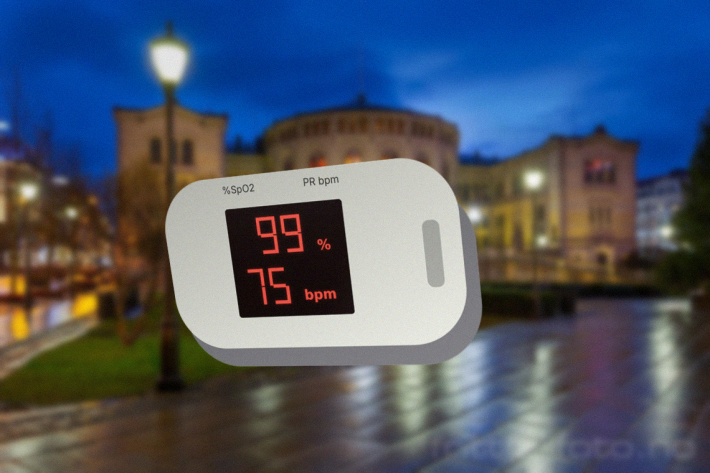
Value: {"value": 75, "unit": "bpm"}
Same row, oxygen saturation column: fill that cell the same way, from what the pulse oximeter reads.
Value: {"value": 99, "unit": "%"}
